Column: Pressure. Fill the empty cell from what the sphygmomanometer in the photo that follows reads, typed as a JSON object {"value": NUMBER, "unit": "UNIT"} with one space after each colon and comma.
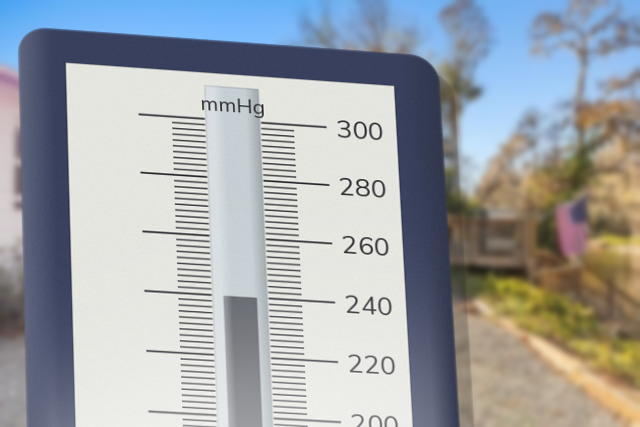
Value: {"value": 240, "unit": "mmHg"}
